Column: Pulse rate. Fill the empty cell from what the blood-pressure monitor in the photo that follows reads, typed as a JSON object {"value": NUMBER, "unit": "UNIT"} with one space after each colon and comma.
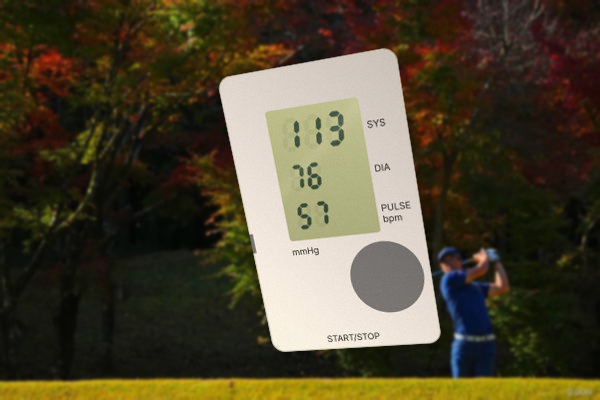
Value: {"value": 57, "unit": "bpm"}
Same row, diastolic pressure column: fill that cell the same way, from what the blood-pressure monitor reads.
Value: {"value": 76, "unit": "mmHg"}
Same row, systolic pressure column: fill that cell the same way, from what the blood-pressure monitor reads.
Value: {"value": 113, "unit": "mmHg"}
